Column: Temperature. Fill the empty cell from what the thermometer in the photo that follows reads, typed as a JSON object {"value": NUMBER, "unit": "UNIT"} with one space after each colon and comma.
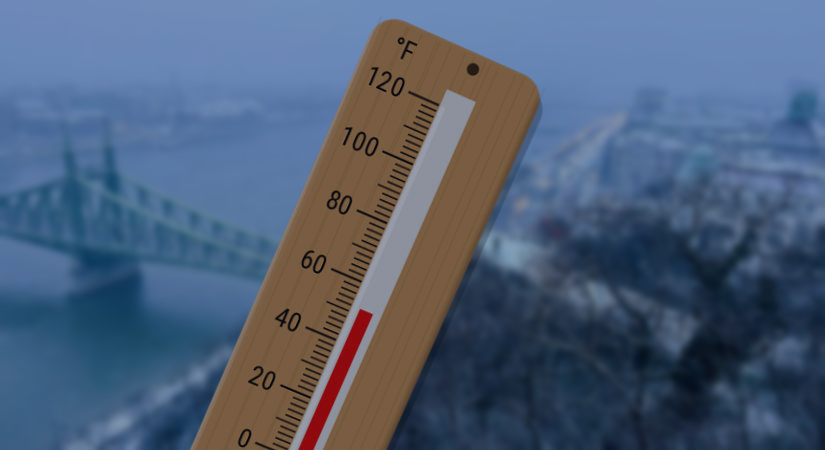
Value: {"value": 52, "unit": "°F"}
